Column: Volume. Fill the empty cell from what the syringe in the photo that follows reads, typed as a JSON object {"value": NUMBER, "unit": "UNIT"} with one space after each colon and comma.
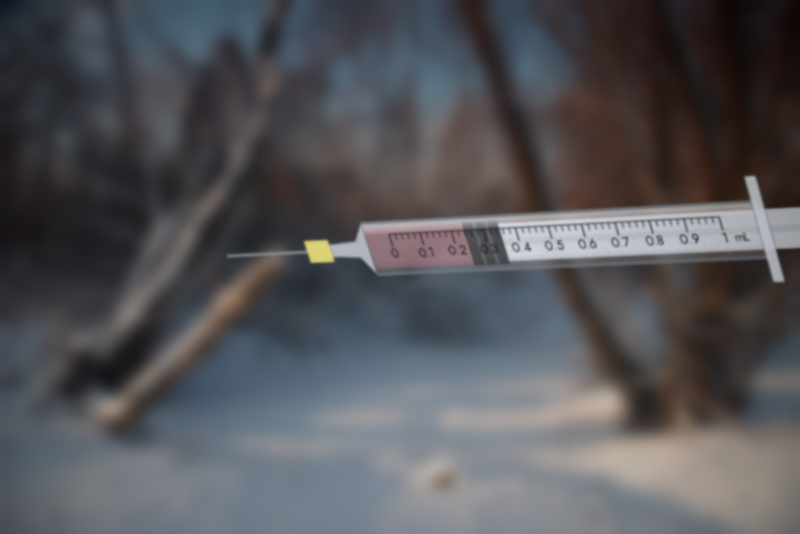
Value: {"value": 0.24, "unit": "mL"}
